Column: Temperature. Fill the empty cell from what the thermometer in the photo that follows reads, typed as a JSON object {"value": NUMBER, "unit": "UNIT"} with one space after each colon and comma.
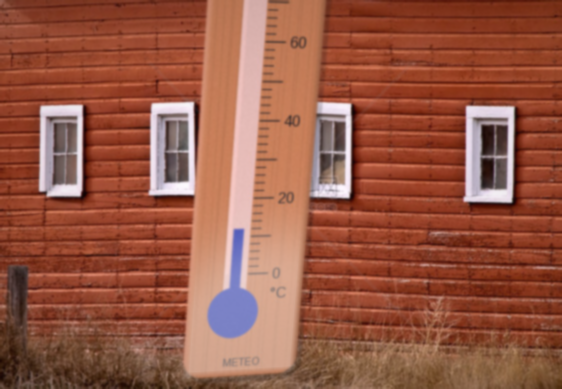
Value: {"value": 12, "unit": "°C"}
